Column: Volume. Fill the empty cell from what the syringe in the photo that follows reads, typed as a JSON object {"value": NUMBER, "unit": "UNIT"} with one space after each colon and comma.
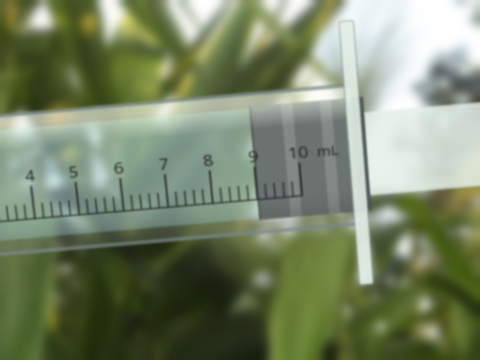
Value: {"value": 9, "unit": "mL"}
